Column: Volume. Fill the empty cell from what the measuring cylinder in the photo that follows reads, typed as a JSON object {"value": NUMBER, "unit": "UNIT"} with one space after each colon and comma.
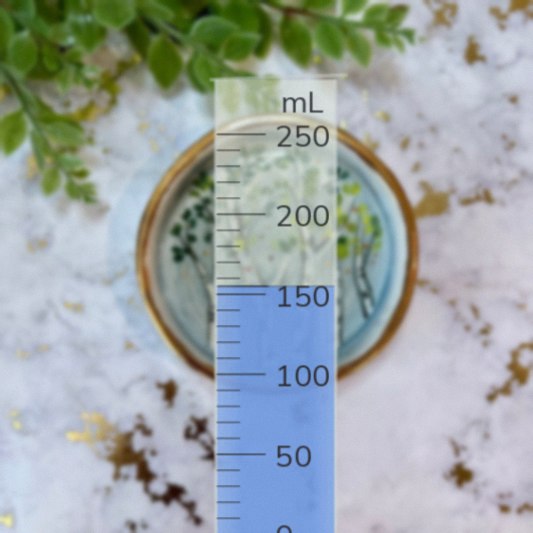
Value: {"value": 155, "unit": "mL"}
